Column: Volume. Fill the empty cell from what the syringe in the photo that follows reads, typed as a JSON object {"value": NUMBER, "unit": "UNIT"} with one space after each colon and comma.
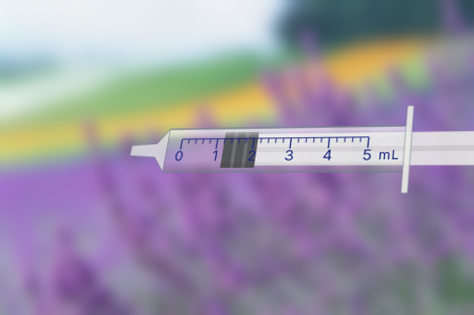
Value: {"value": 1.2, "unit": "mL"}
